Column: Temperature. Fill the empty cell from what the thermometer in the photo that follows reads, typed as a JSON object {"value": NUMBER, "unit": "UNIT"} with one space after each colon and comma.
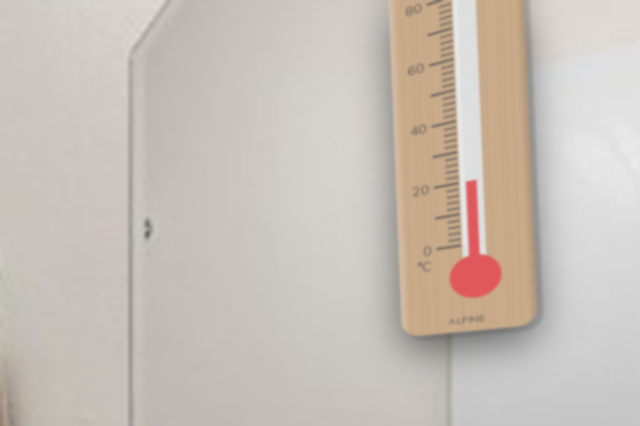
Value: {"value": 20, "unit": "°C"}
